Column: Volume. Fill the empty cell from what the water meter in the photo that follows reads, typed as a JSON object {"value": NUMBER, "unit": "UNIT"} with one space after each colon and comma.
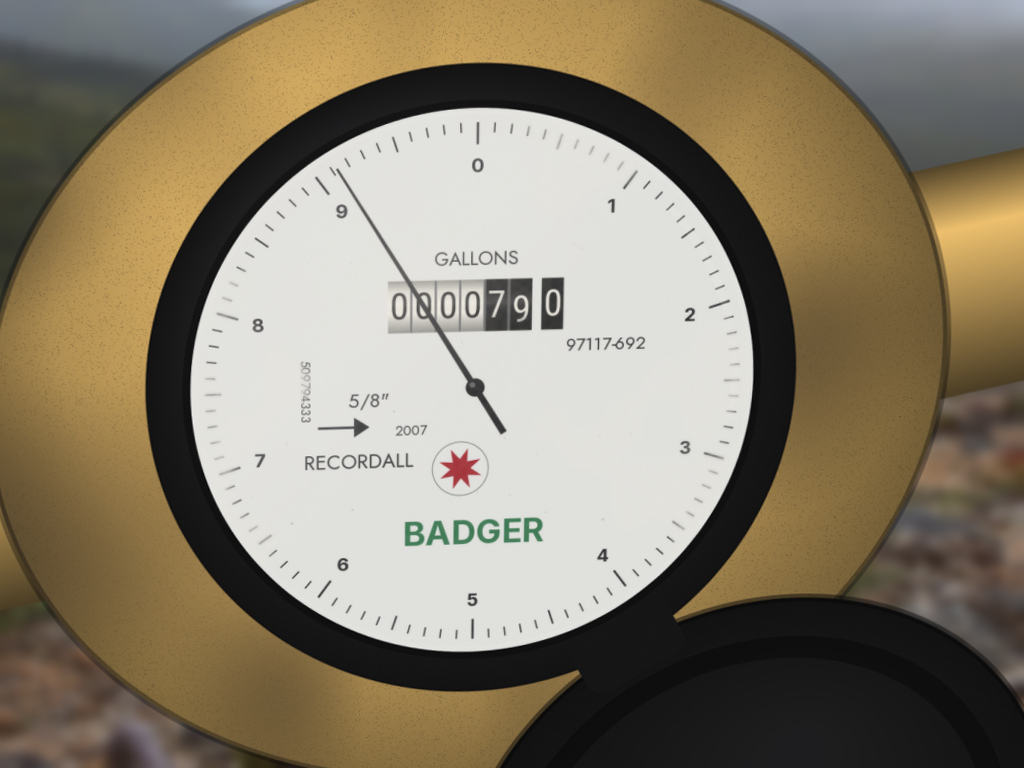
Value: {"value": 789.1, "unit": "gal"}
